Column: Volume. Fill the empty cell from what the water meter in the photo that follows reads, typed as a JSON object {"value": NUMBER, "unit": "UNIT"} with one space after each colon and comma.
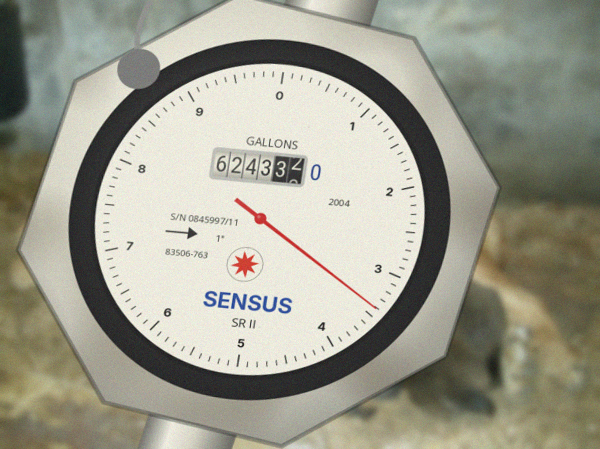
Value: {"value": 6243323.4, "unit": "gal"}
